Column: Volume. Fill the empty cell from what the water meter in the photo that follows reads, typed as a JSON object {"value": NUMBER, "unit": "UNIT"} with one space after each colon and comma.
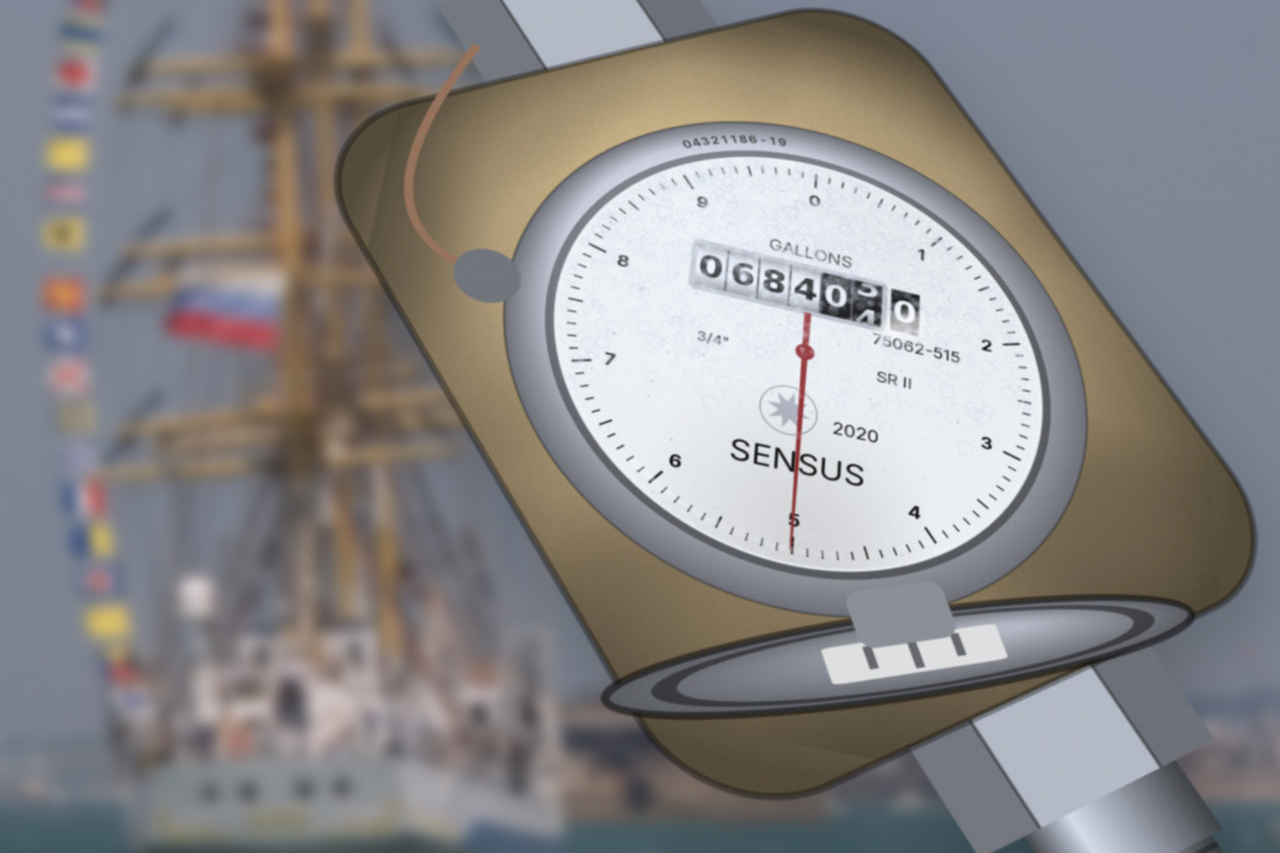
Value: {"value": 684035.0, "unit": "gal"}
